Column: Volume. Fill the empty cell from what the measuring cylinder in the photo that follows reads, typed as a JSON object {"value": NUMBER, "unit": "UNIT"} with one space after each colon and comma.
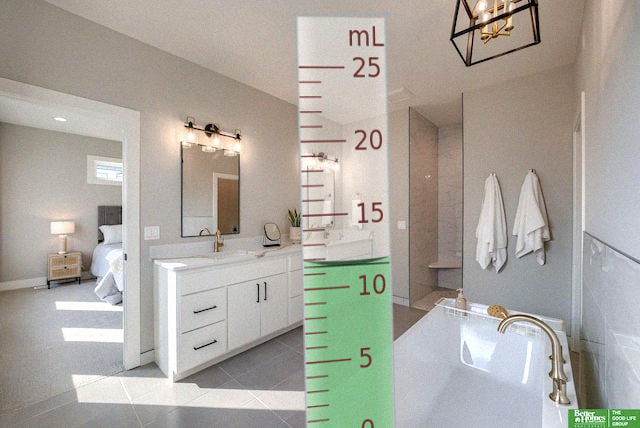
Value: {"value": 11.5, "unit": "mL"}
